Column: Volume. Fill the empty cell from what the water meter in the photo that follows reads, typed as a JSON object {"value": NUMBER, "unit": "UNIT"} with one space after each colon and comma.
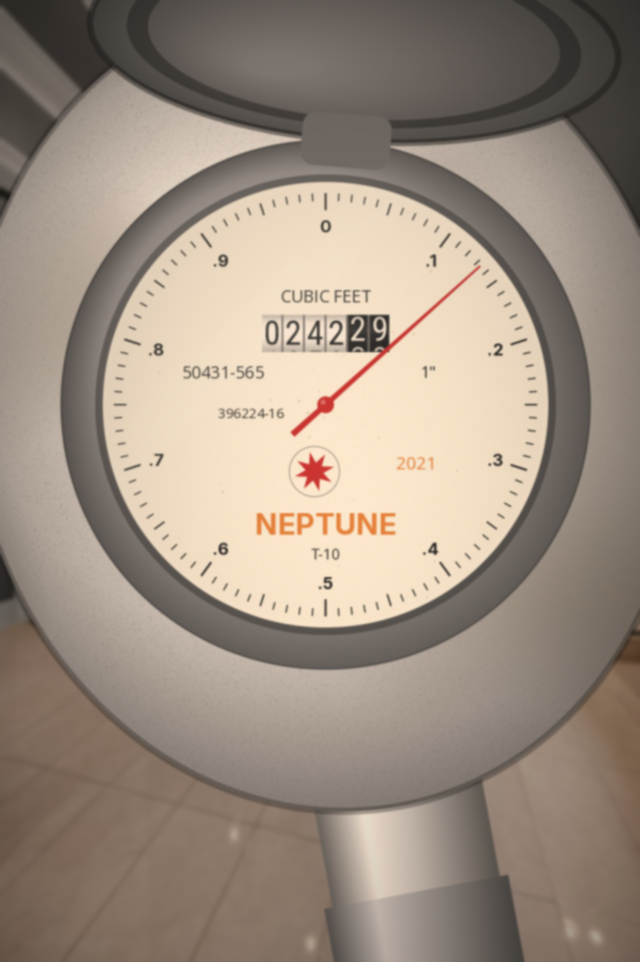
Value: {"value": 24229.13, "unit": "ft³"}
